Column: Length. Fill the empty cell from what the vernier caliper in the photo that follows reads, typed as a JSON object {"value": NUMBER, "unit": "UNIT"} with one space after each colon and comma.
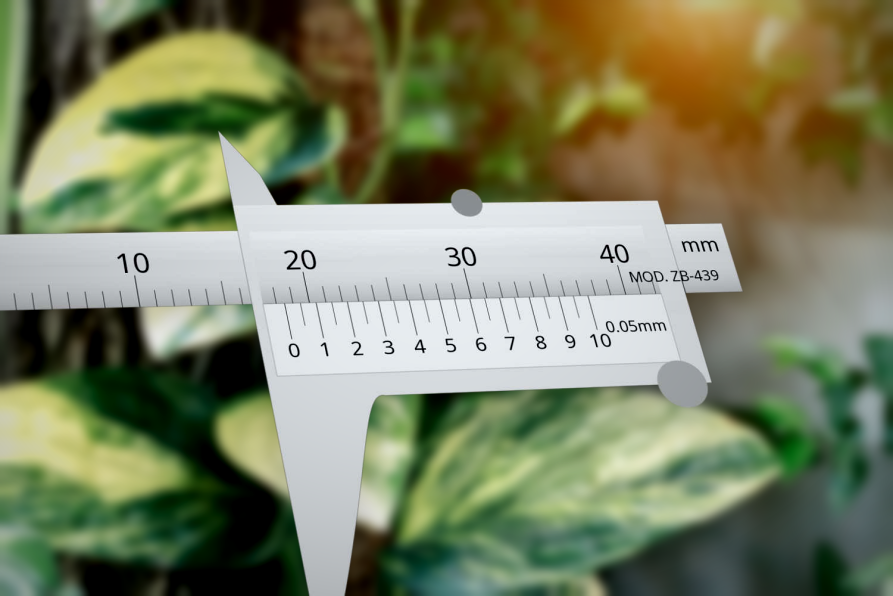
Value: {"value": 18.5, "unit": "mm"}
